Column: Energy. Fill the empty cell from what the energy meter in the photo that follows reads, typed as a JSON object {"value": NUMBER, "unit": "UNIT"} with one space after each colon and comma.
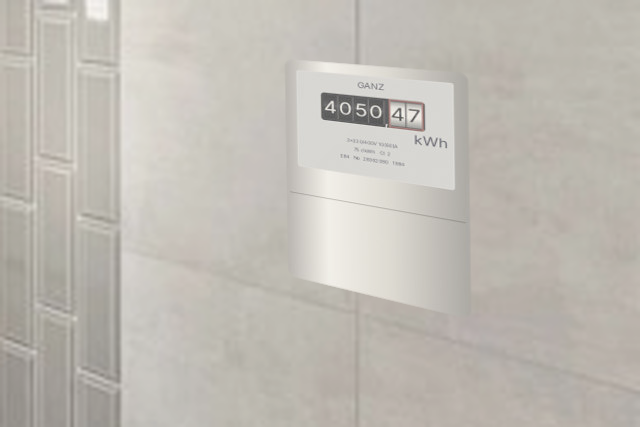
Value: {"value": 4050.47, "unit": "kWh"}
